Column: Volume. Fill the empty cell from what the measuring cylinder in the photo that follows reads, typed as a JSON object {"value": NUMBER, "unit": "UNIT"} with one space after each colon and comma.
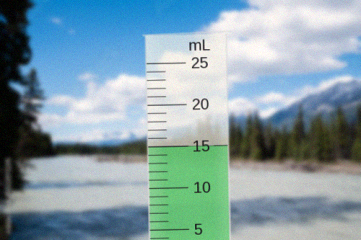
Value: {"value": 15, "unit": "mL"}
